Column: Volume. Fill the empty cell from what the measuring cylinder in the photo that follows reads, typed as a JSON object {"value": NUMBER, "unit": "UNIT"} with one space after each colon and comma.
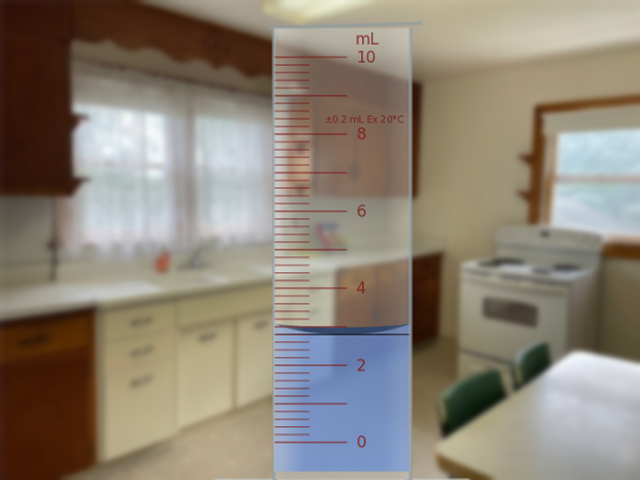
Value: {"value": 2.8, "unit": "mL"}
